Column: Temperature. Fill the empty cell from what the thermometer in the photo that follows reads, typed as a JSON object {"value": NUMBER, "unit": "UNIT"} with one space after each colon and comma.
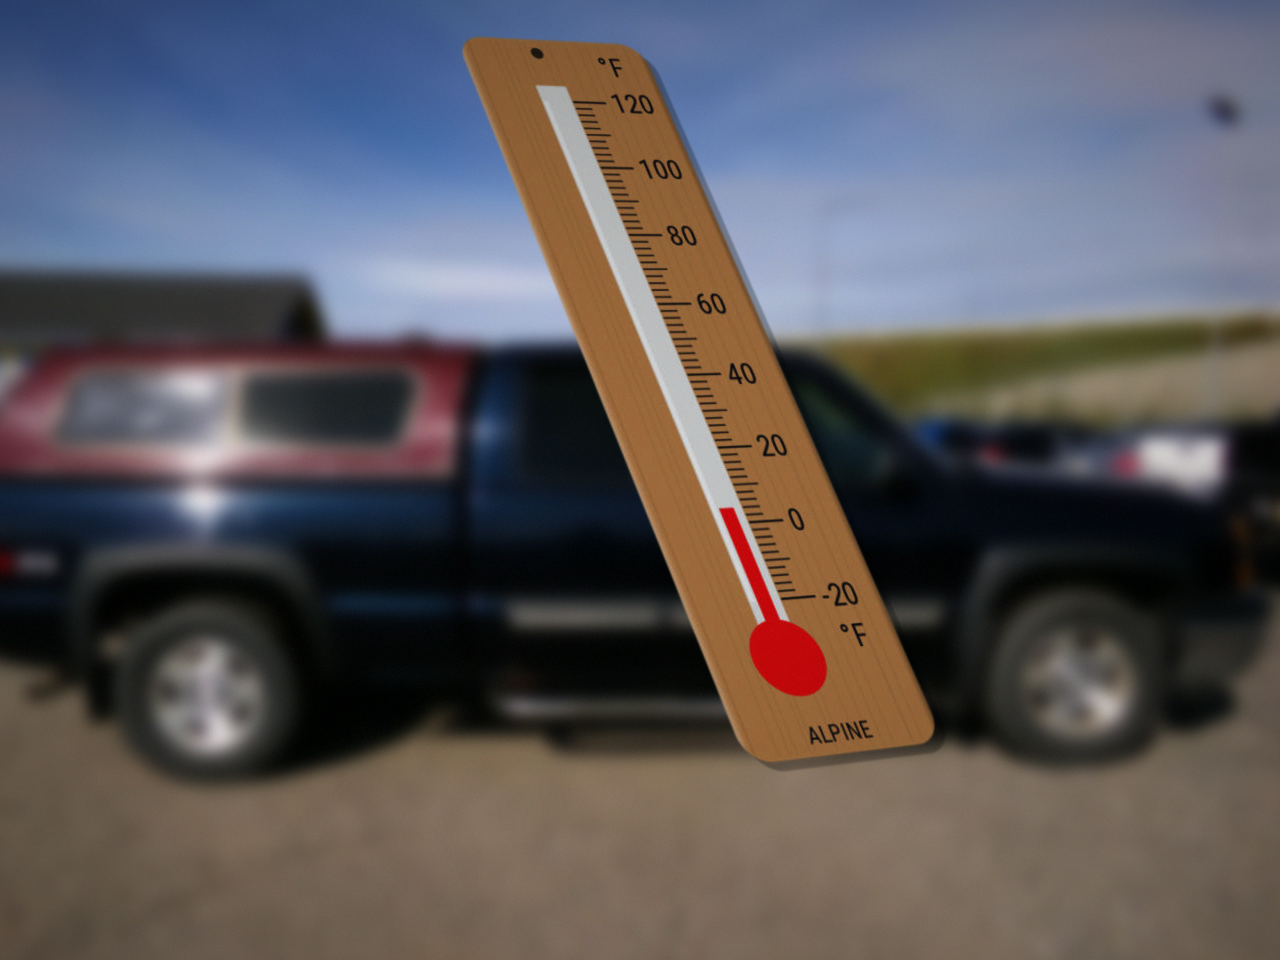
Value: {"value": 4, "unit": "°F"}
